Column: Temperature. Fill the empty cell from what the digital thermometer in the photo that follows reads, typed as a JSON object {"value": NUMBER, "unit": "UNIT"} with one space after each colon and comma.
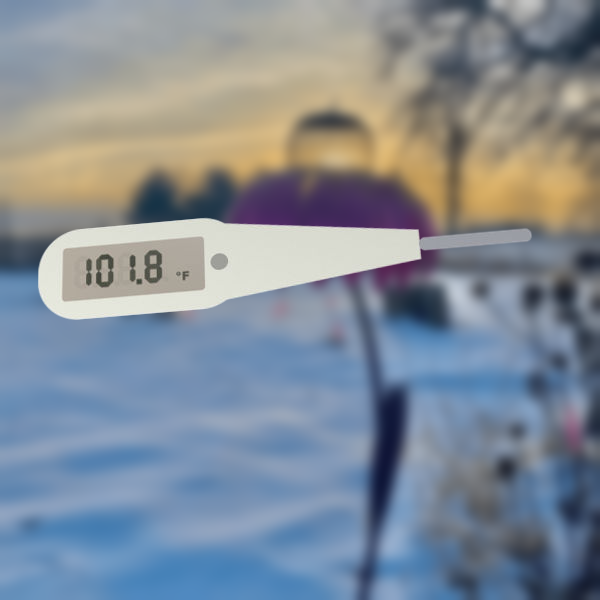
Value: {"value": 101.8, "unit": "°F"}
